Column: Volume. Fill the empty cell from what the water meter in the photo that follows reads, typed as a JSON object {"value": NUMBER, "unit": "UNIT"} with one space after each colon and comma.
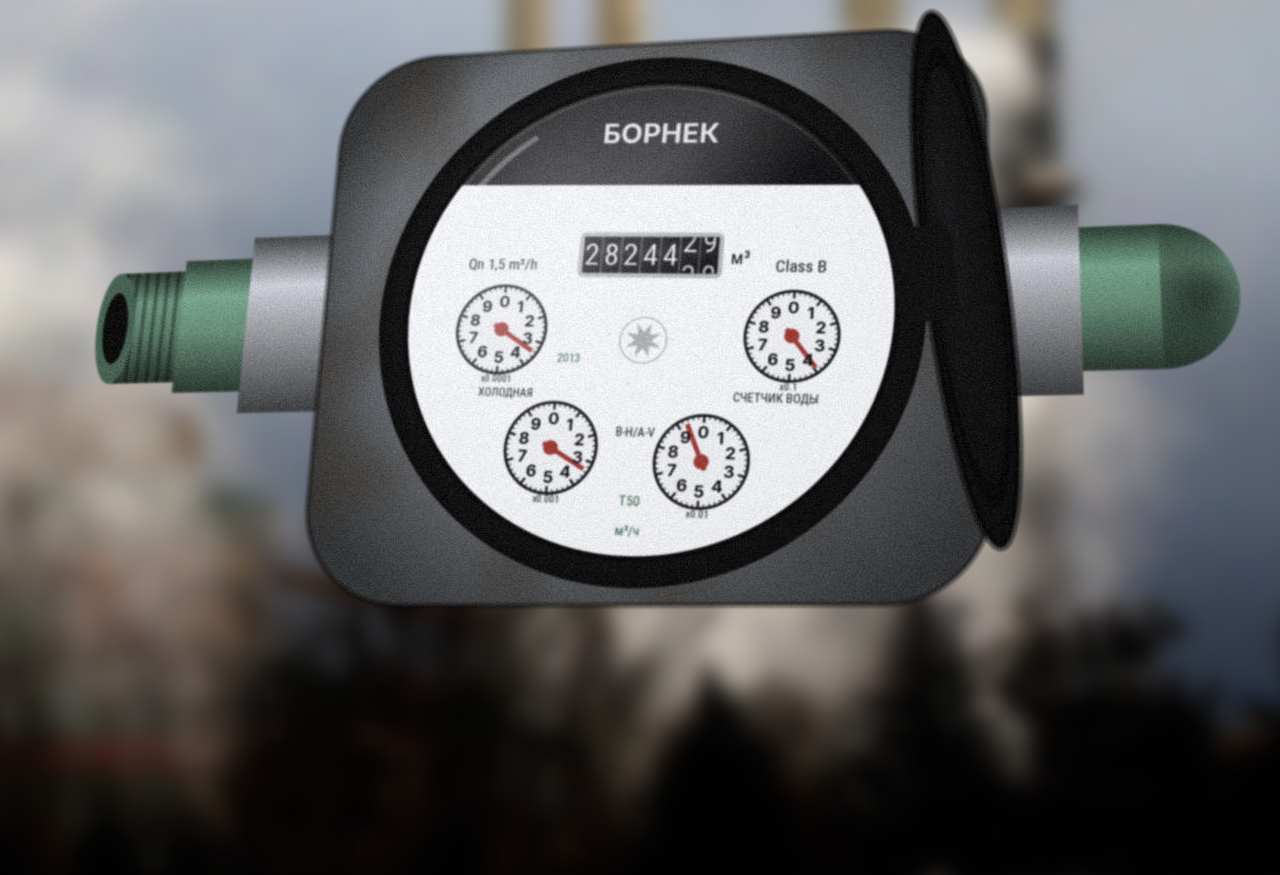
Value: {"value": 2824429.3933, "unit": "m³"}
